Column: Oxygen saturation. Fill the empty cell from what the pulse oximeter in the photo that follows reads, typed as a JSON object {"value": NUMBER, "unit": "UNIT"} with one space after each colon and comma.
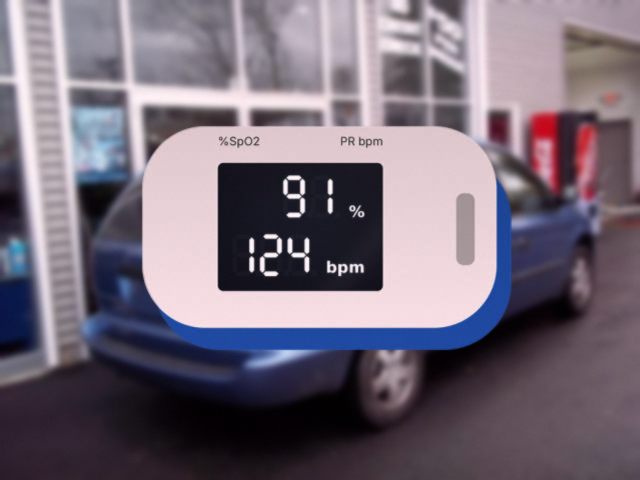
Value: {"value": 91, "unit": "%"}
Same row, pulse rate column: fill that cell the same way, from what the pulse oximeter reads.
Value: {"value": 124, "unit": "bpm"}
